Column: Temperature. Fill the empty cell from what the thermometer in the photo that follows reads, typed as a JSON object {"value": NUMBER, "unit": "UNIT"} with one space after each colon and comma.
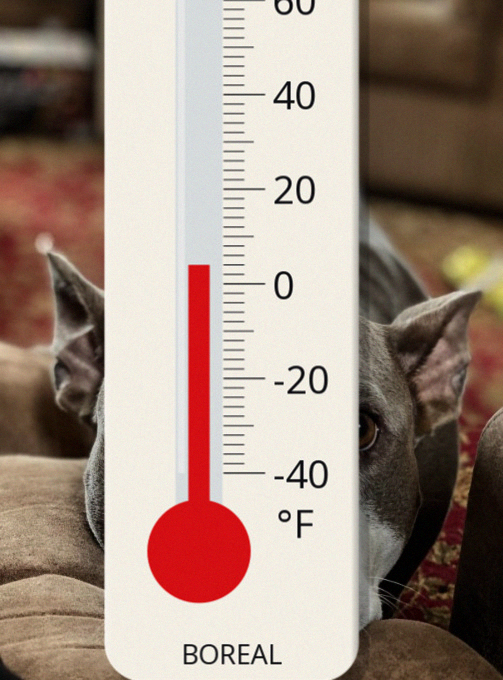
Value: {"value": 4, "unit": "°F"}
